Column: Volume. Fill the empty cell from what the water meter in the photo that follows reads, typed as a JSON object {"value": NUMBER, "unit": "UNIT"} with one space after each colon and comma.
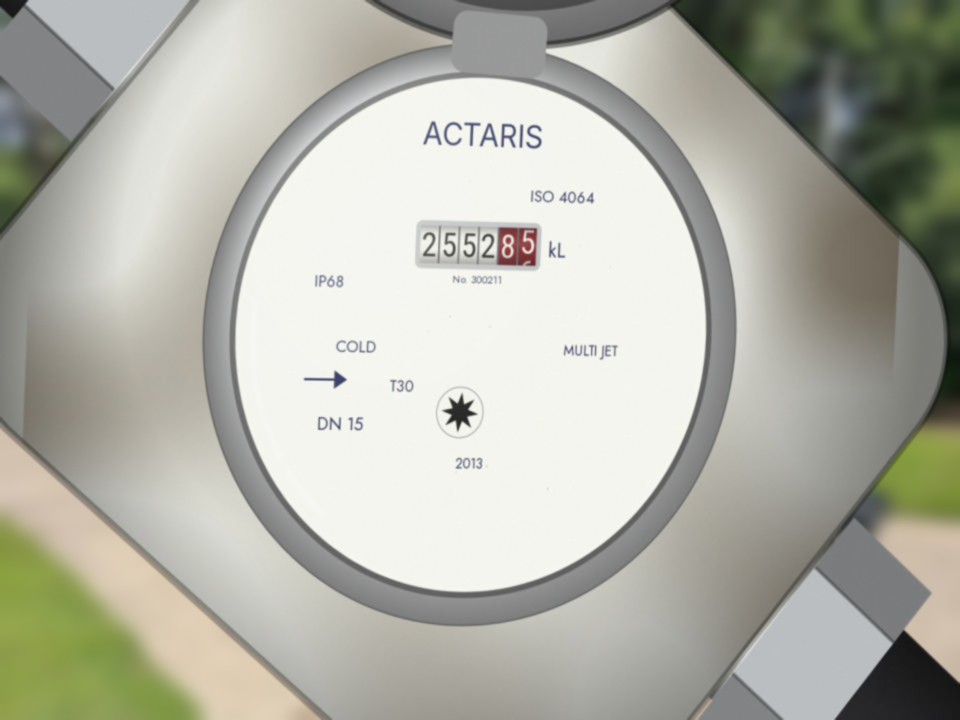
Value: {"value": 2552.85, "unit": "kL"}
